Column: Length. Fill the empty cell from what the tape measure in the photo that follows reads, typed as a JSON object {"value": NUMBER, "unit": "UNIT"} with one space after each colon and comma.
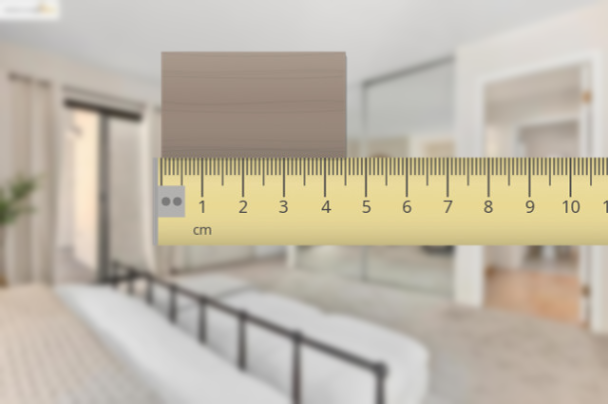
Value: {"value": 4.5, "unit": "cm"}
